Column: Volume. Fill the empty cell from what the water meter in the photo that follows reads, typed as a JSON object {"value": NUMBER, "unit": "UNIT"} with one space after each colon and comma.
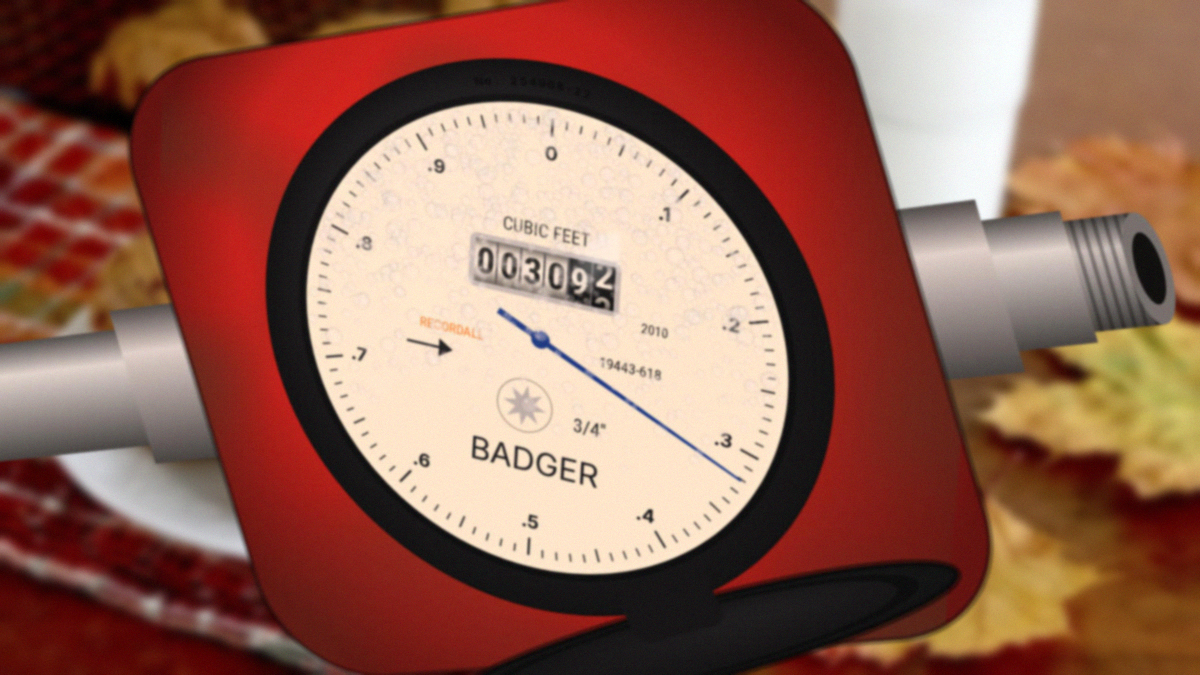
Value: {"value": 3092.32, "unit": "ft³"}
